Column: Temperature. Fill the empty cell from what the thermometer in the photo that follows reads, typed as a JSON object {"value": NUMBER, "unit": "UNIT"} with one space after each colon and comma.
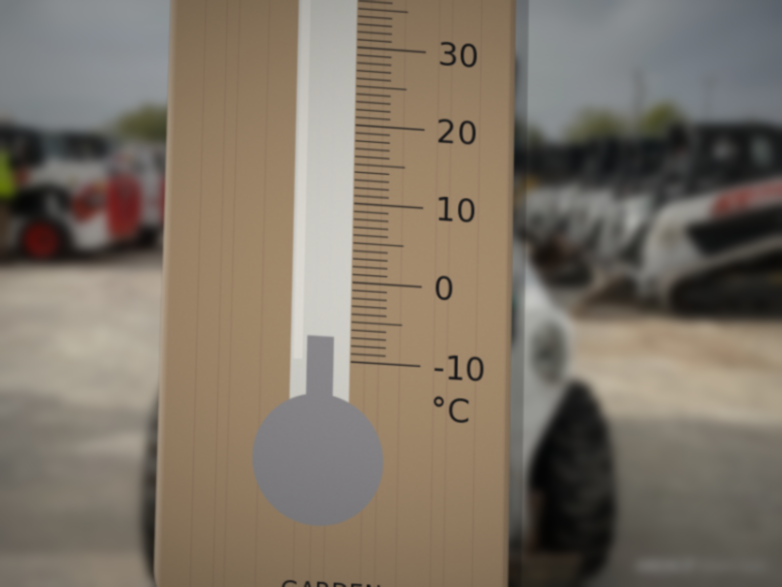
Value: {"value": -7, "unit": "°C"}
